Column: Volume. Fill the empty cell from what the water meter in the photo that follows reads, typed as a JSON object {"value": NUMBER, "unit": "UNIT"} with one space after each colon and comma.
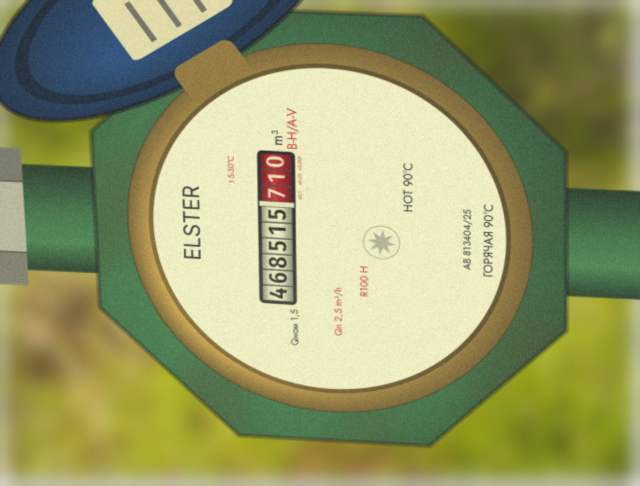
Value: {"value": 468515.710, "unit": "m³"}
